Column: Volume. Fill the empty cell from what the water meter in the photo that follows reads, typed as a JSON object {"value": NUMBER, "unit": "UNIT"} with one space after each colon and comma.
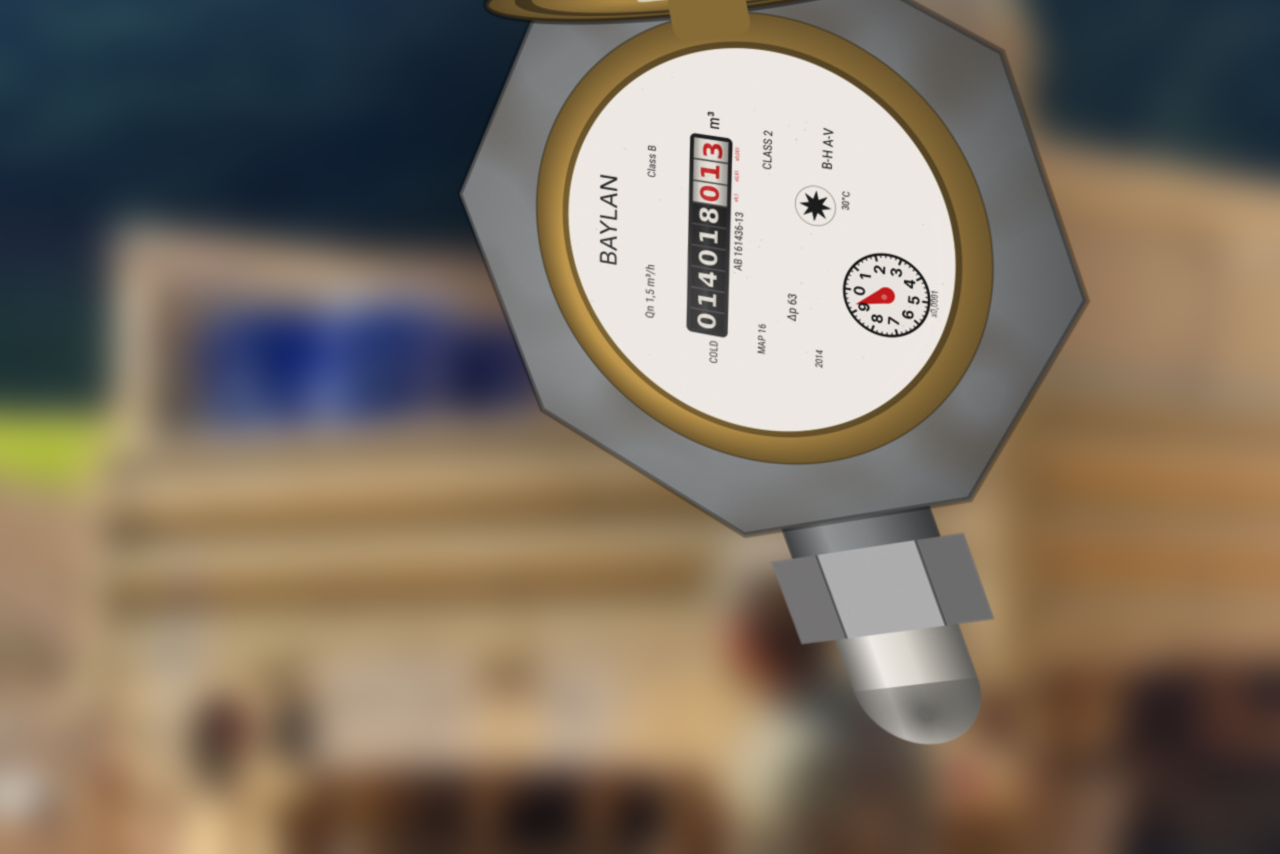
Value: {"value": 14018.0129, "unit": "m³"}
